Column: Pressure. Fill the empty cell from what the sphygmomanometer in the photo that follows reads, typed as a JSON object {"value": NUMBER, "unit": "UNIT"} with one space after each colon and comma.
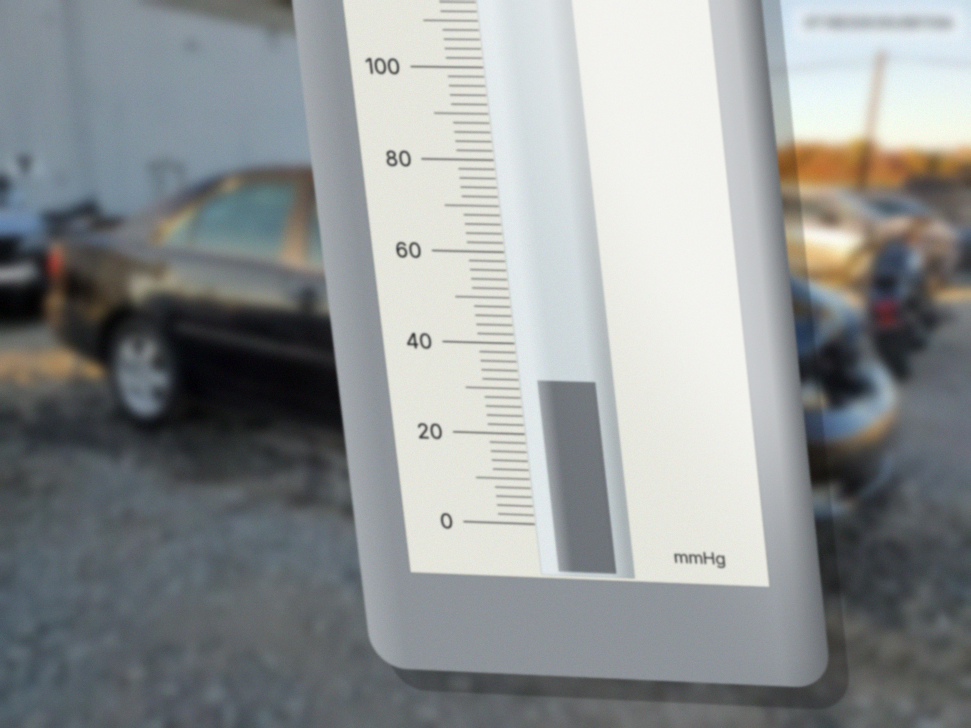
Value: {"value": 32, "unit": "mmHg"}
